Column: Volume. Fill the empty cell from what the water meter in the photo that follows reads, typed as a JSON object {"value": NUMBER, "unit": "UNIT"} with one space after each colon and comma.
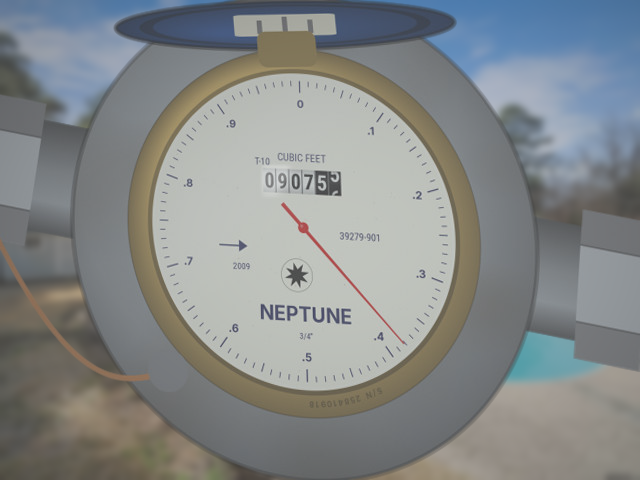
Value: {"value": 90755.38, "unit": "ft³"}
